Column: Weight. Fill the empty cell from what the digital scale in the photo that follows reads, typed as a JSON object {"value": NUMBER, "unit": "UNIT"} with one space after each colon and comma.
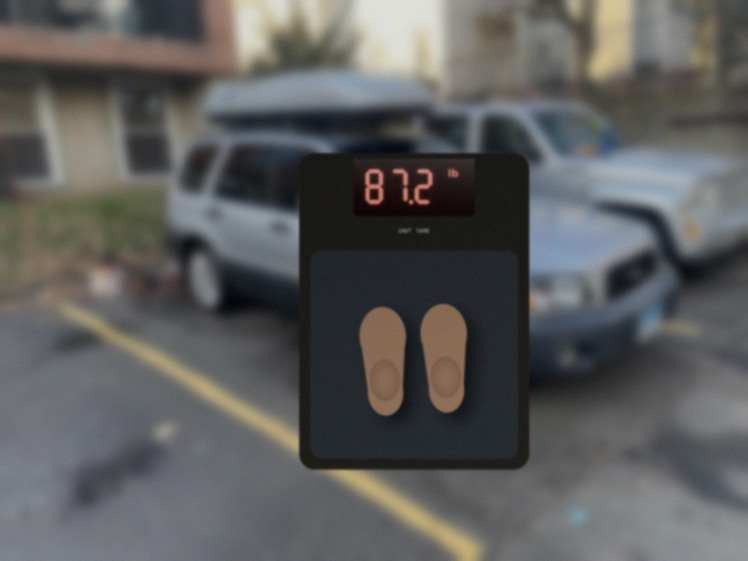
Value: {"value": 87.2, "unit": "lb"}
